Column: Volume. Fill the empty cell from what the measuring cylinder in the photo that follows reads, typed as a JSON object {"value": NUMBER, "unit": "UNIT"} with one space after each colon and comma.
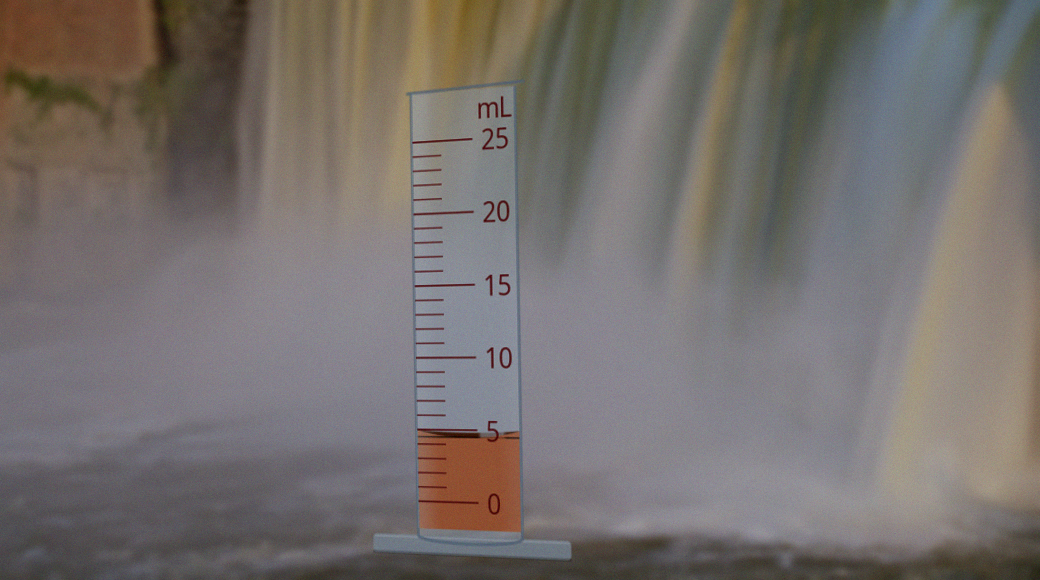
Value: {"value": 4.5, "unit": "mL"}
